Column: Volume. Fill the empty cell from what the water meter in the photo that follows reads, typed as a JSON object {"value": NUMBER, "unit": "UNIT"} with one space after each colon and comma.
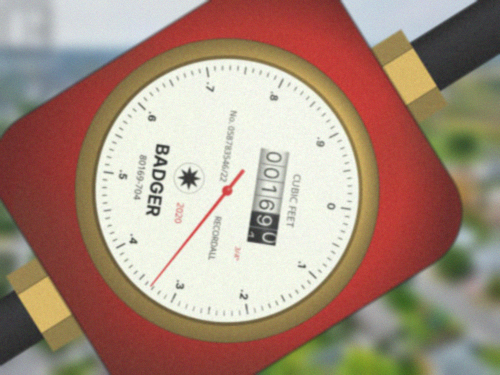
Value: {"value": 1690.33, "unit": "ft³"}
